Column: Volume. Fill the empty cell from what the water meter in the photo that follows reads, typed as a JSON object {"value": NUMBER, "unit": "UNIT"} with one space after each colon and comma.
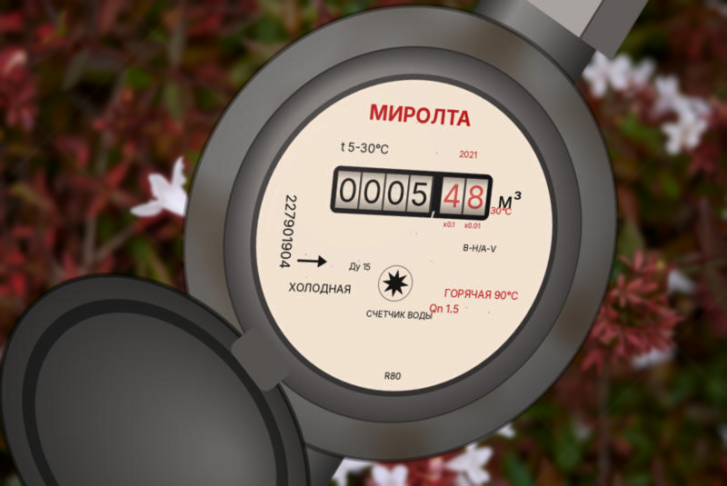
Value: {"value": 5.48, "unit": "m³"}
